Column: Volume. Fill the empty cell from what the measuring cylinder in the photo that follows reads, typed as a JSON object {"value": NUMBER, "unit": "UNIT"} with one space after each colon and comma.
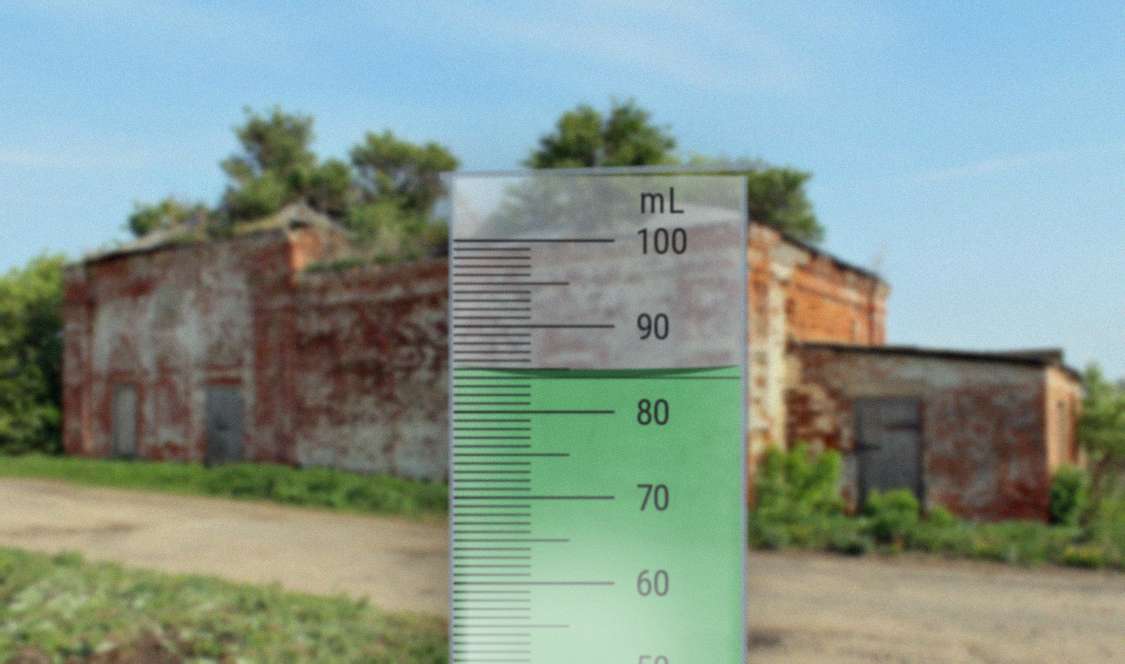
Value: {"value": 84, "unit": "mL"}
